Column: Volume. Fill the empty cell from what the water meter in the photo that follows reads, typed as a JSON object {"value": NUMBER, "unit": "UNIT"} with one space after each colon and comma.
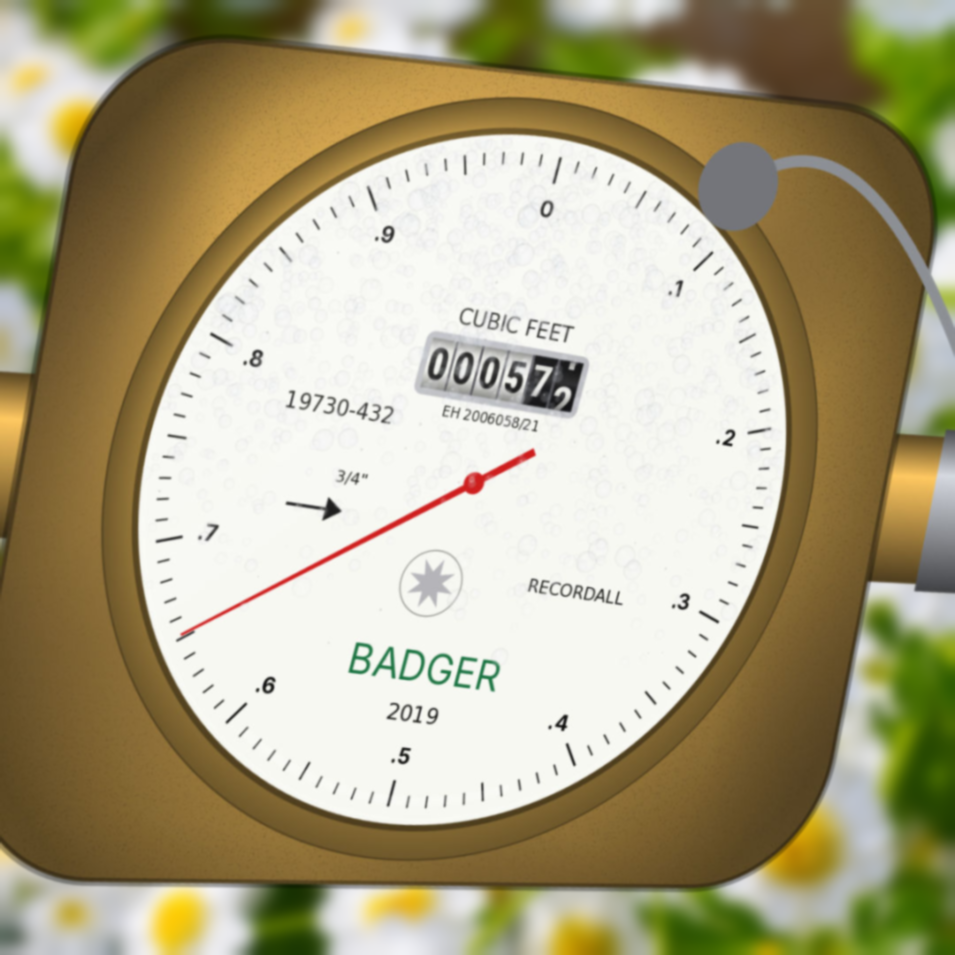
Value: {"value": 571.65, "unit": "ft³"}
